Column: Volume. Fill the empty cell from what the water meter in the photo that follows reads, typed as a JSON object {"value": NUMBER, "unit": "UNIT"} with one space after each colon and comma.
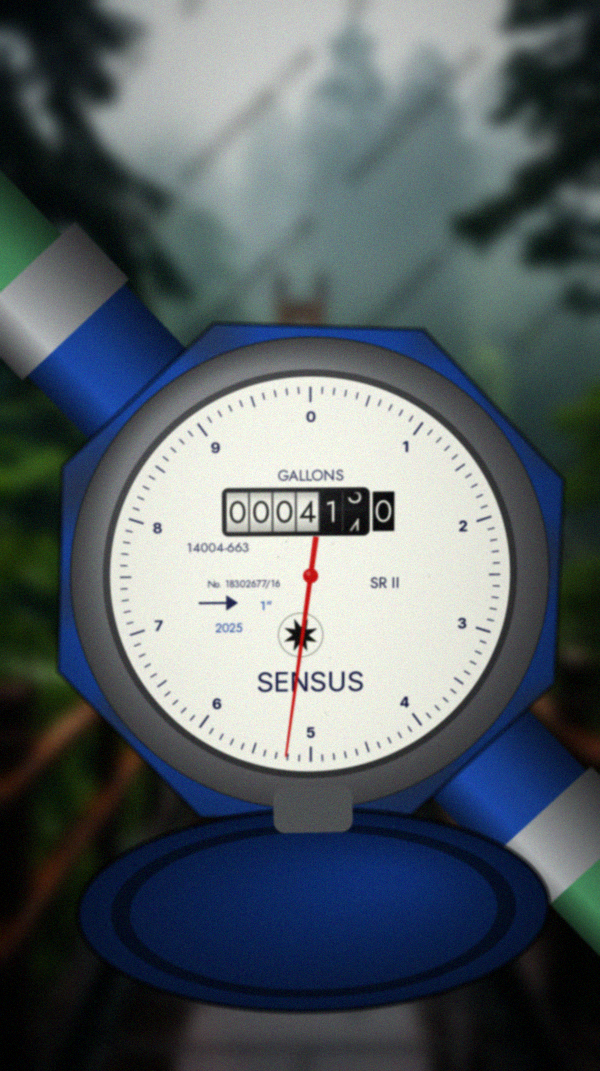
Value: {"value": 4135.2, "unit": "gal"}
